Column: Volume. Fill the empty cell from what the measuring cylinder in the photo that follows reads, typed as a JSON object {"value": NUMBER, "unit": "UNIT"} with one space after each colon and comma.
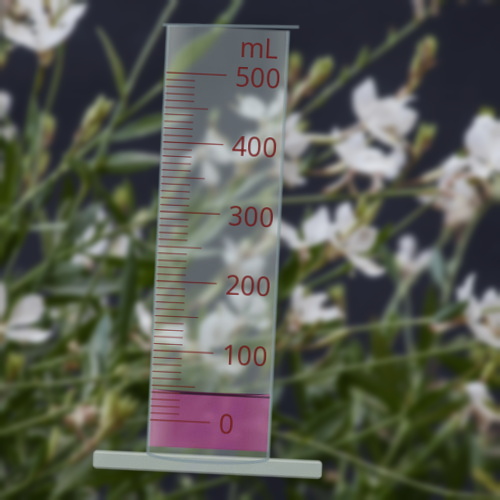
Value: {"value": 40, "unit": "mL"}
